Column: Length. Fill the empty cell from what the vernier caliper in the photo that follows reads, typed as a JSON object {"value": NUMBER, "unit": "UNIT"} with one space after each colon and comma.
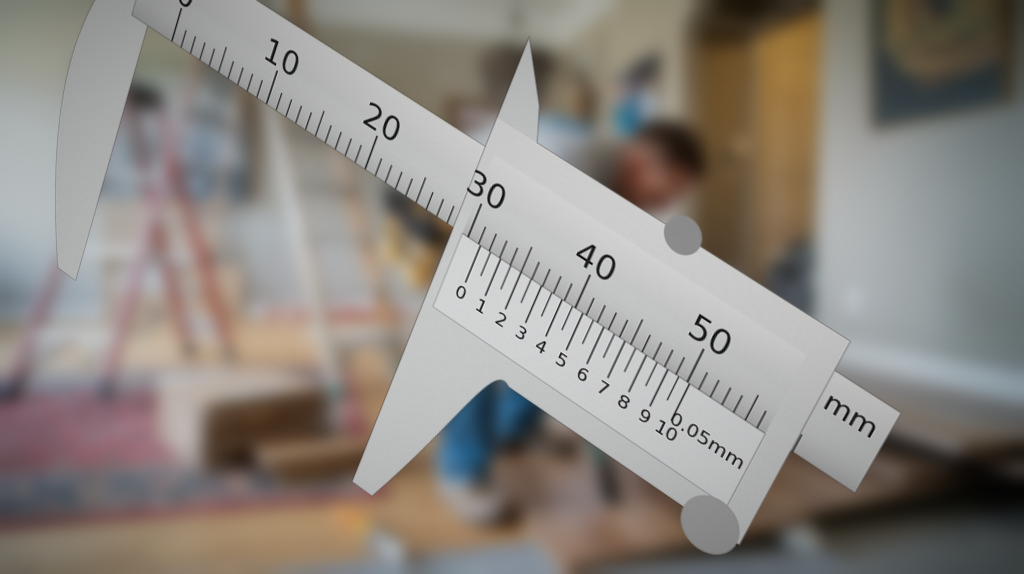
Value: {"value": 31.2, "unit": "mm"}
